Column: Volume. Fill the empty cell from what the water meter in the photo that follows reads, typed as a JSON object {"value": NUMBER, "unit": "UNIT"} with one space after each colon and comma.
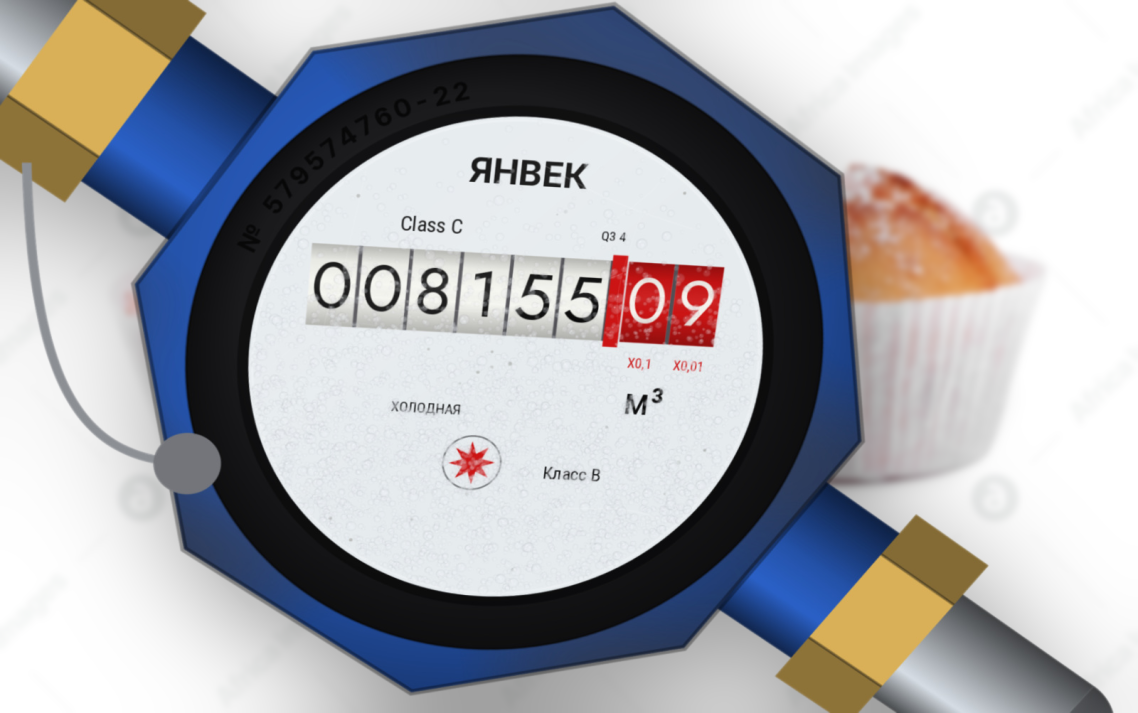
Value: {"value": 8155.09, "unit": "m³"}
